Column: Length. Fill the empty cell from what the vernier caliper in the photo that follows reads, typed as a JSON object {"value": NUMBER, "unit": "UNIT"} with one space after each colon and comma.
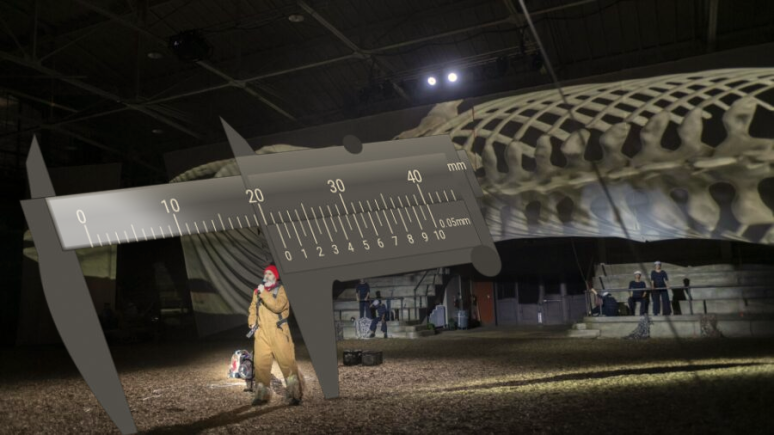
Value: {"value": 21.2, "unit": "mm"}
